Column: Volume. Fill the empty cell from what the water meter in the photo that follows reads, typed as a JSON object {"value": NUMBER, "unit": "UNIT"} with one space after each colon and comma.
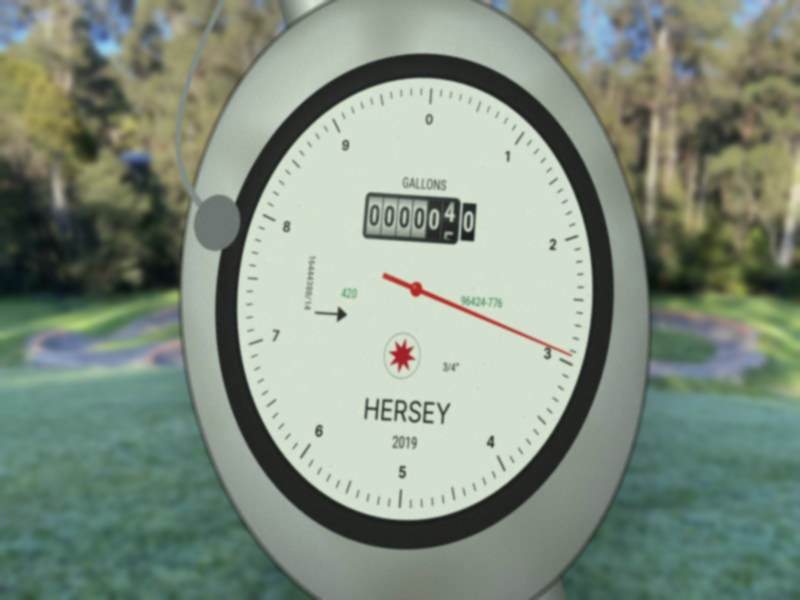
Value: {"value": 42.9, "unit": "gal"}
